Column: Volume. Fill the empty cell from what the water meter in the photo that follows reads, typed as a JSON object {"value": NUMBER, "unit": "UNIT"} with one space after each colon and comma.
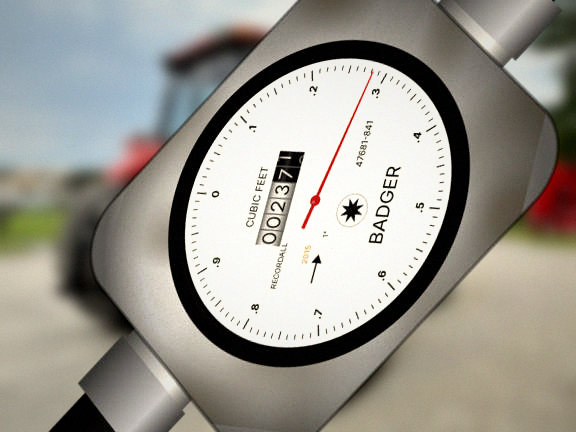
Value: {"value": 2371.28, "unit": "ft³"}
